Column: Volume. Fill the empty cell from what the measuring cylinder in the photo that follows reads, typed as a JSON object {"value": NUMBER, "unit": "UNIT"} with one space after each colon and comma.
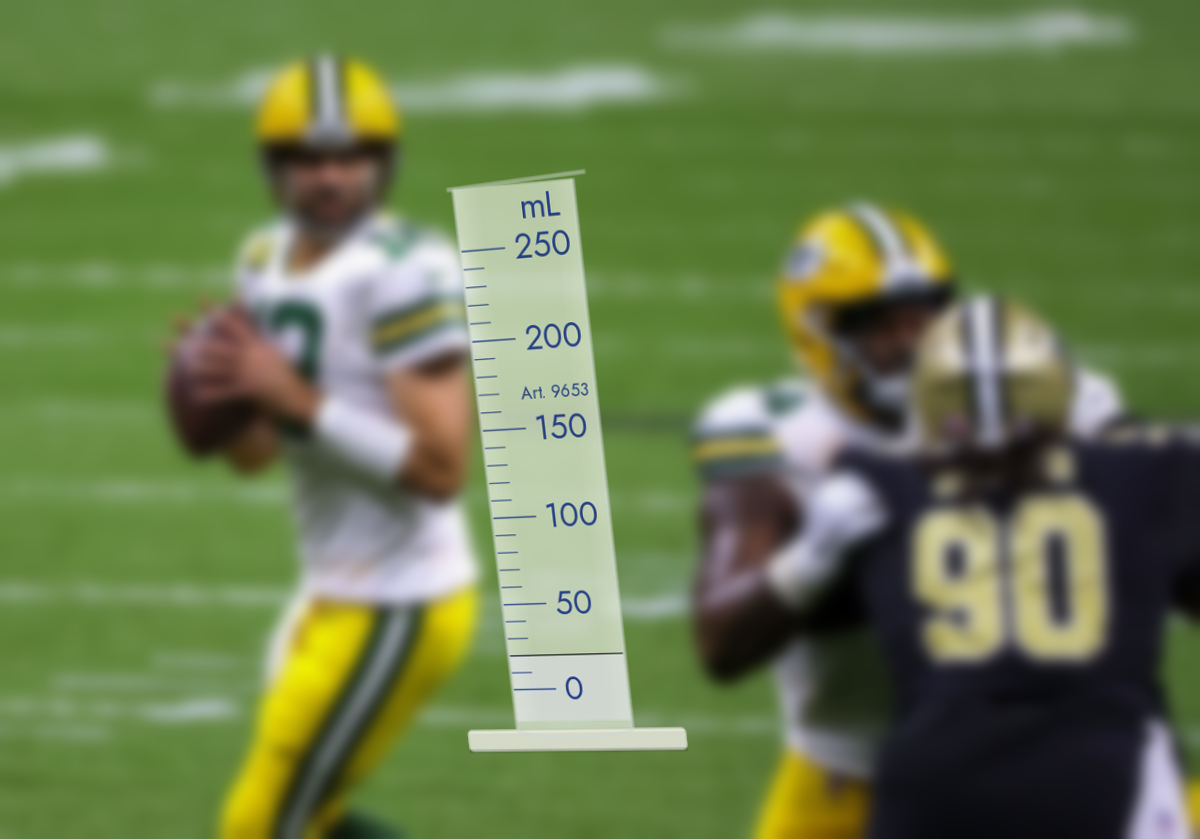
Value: {"value": 20, "unit": "mL"}
